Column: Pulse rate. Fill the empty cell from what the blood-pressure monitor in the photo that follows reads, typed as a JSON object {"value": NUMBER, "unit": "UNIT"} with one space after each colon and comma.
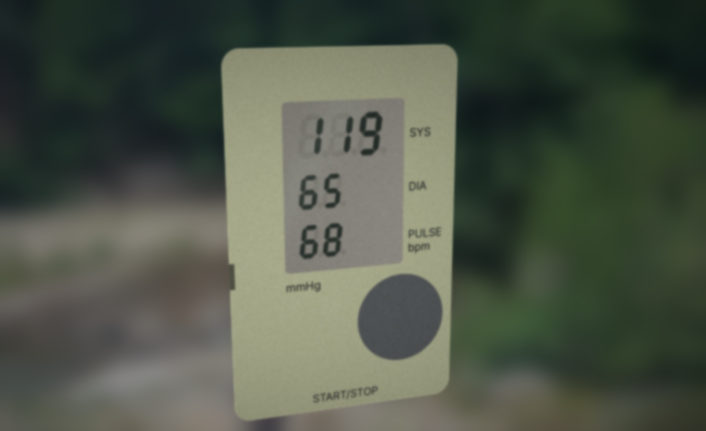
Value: {"value": 68, "unit": "bpm"}
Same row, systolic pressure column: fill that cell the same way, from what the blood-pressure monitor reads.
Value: {"value": 119, "unit": "mmHg"}
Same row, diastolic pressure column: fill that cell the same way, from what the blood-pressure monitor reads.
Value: {"value": 65, "unit": "mmHg"}
